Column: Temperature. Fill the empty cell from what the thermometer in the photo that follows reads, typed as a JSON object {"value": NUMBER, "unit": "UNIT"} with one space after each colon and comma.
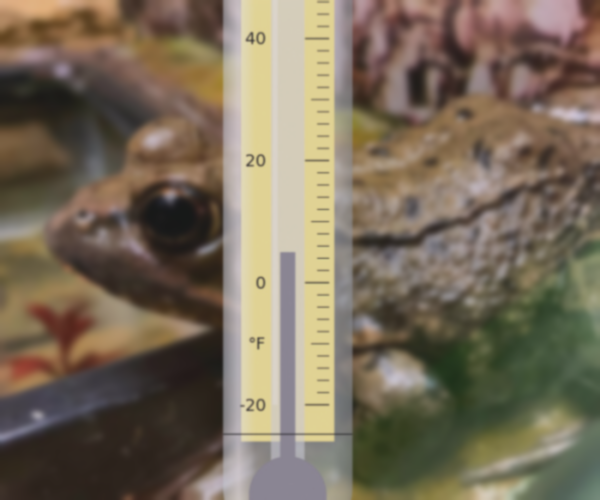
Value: {"value": 5, "unit": "°F"}
